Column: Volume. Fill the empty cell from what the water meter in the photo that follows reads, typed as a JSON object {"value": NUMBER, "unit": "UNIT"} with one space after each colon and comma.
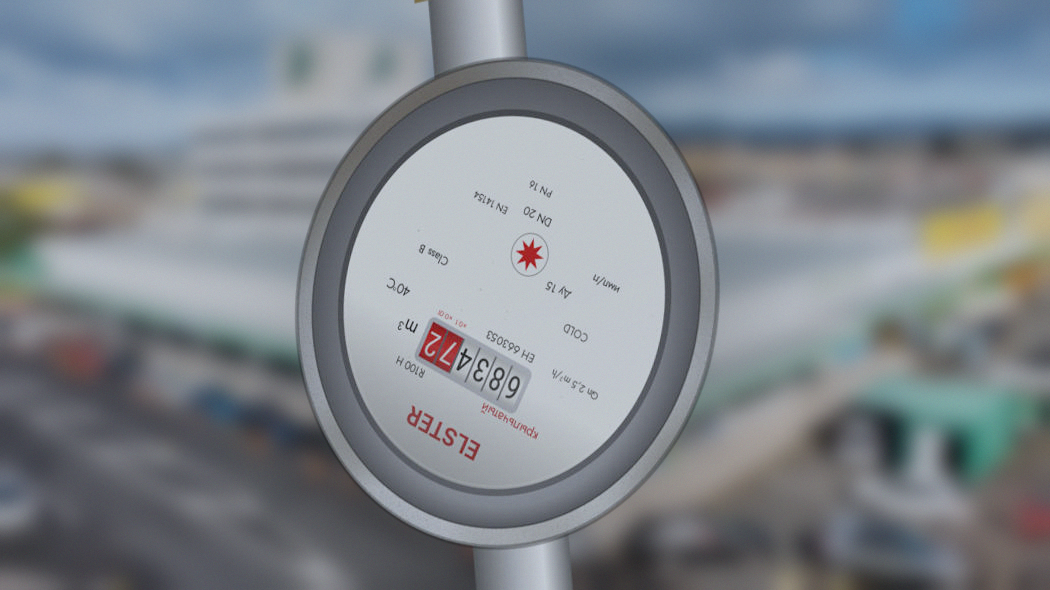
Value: {"value": 6834.72, "unit": "m³"}
